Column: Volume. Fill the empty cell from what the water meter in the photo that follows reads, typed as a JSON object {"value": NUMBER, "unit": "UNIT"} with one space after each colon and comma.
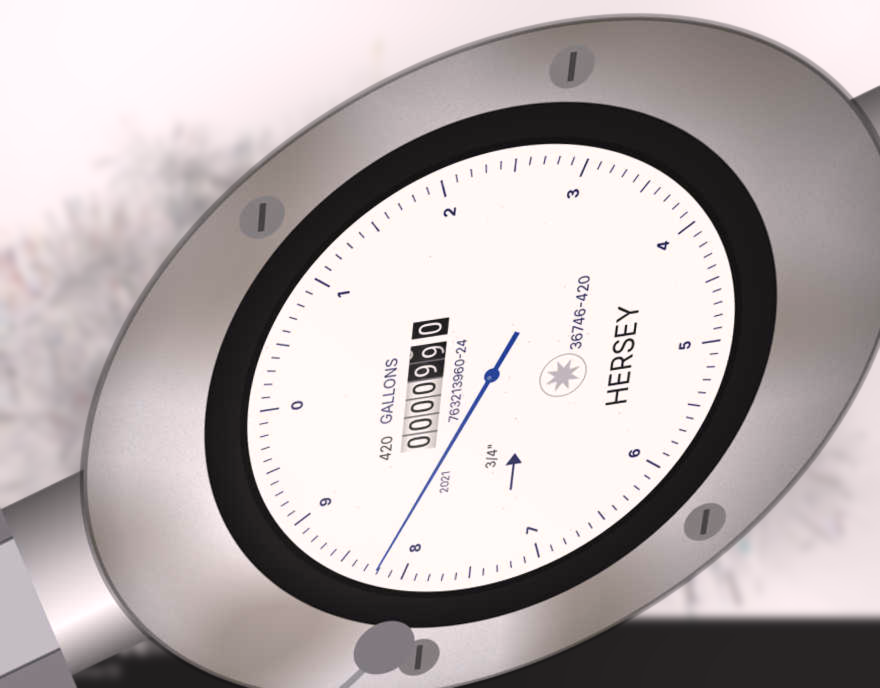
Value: {"value": 988.2, "unit": "gal"}
